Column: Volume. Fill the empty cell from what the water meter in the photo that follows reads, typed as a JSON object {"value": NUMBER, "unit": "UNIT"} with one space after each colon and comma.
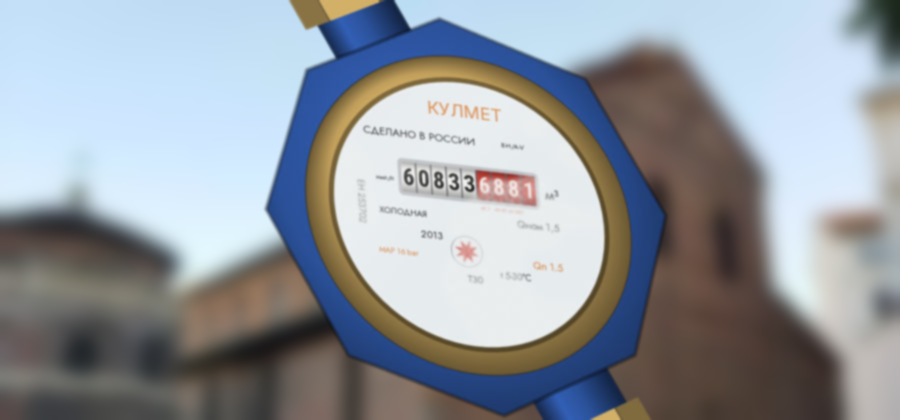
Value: {"value": 60833.6881, "unit": "m³"}
